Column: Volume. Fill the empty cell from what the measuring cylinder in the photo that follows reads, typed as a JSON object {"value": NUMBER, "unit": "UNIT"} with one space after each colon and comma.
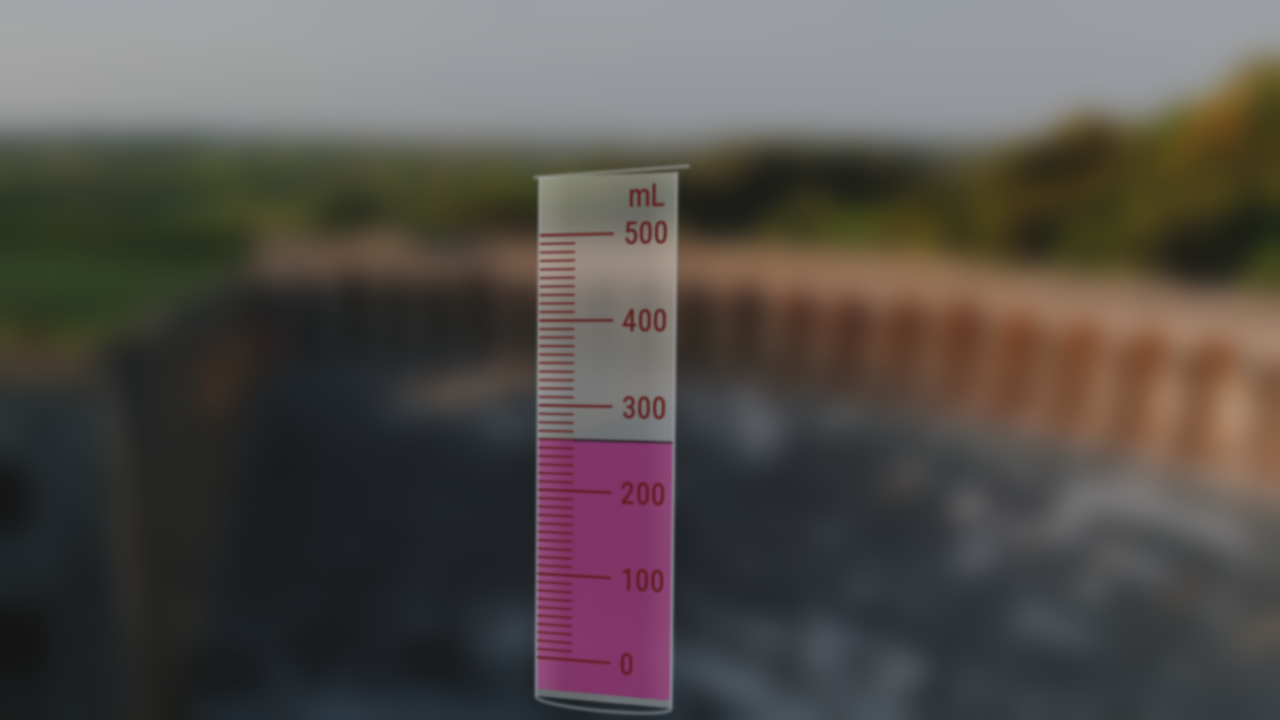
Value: {"value": 260, "unit": "mL"}
